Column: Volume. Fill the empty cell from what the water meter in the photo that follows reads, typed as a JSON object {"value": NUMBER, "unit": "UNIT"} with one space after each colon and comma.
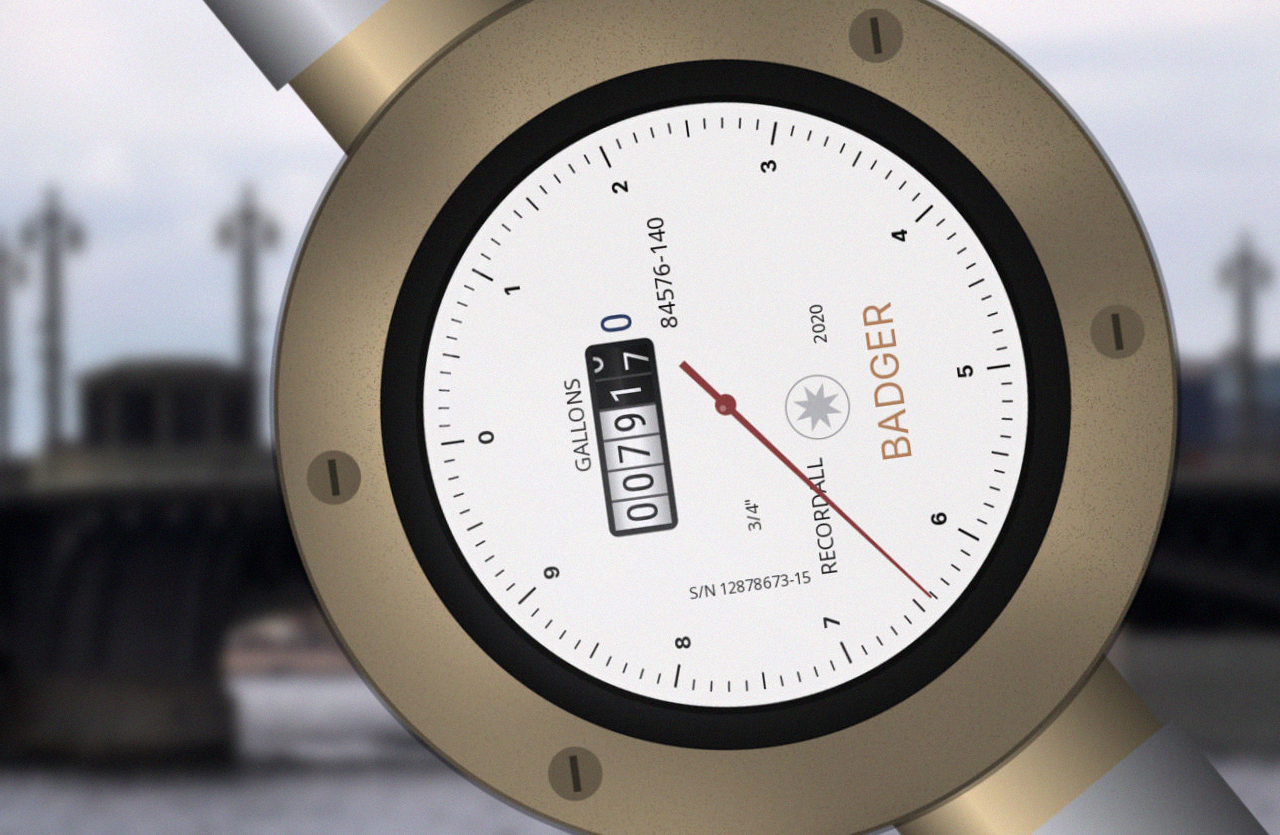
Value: {"value": 79166.4, "unit": "gal"}
